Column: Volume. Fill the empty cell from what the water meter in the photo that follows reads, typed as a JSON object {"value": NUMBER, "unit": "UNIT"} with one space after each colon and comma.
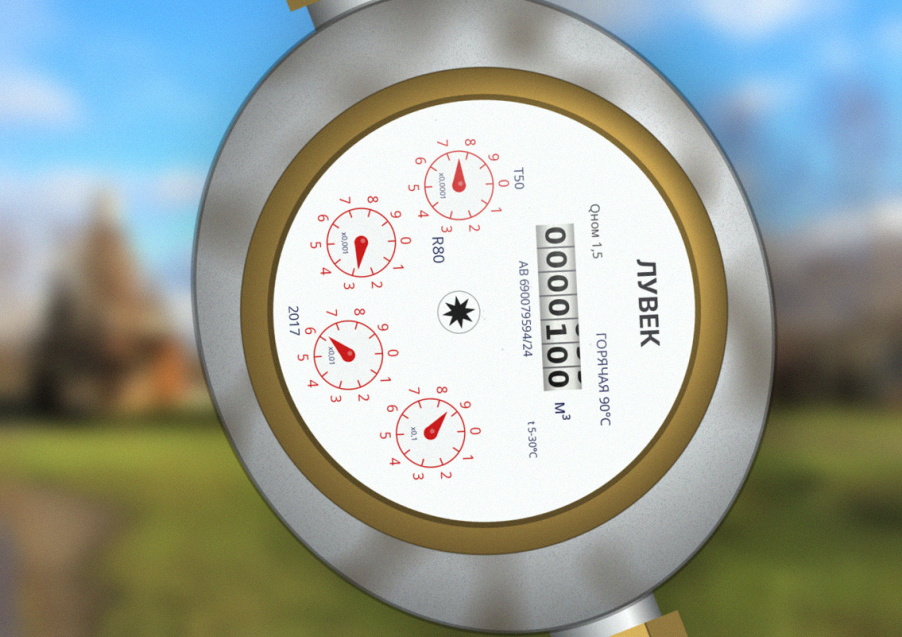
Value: {"value": 99.8627, "unit": "m³"}
